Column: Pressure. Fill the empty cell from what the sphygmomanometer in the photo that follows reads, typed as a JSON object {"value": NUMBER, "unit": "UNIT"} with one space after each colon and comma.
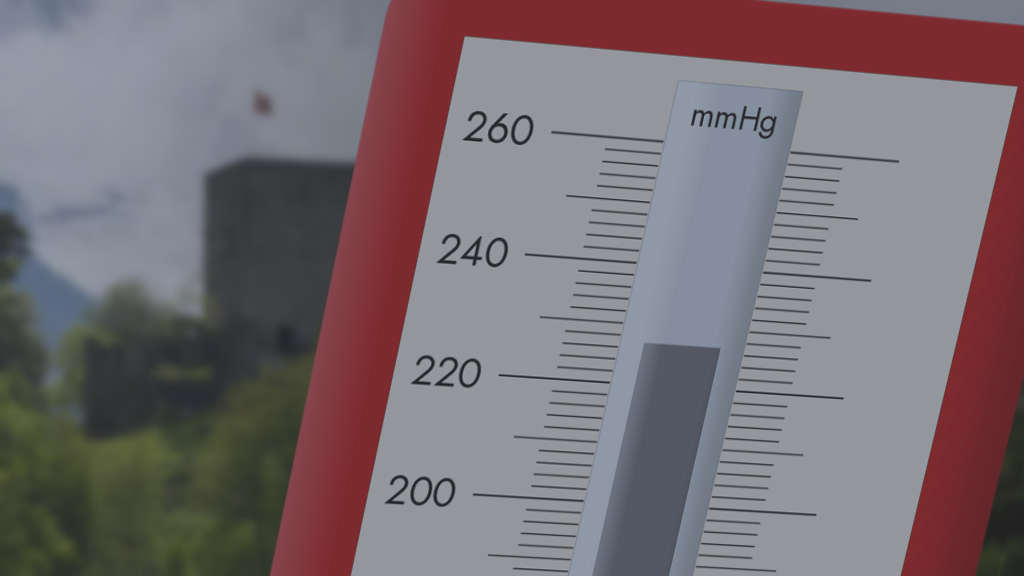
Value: {"value": 227, "unit": "mmHg"}
